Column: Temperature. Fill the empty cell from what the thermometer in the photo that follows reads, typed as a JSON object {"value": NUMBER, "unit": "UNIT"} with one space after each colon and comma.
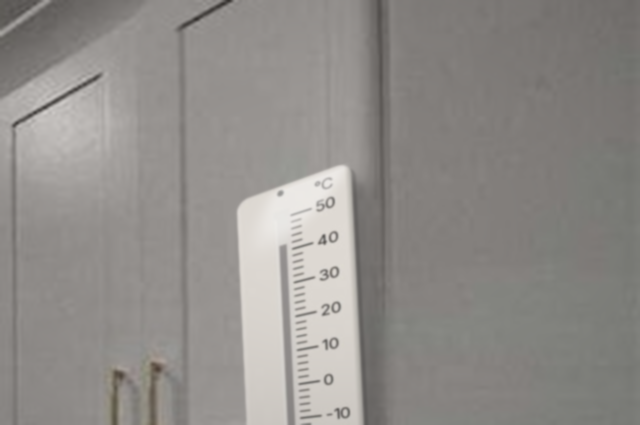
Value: {"value": 42, "unit": "°C"}
